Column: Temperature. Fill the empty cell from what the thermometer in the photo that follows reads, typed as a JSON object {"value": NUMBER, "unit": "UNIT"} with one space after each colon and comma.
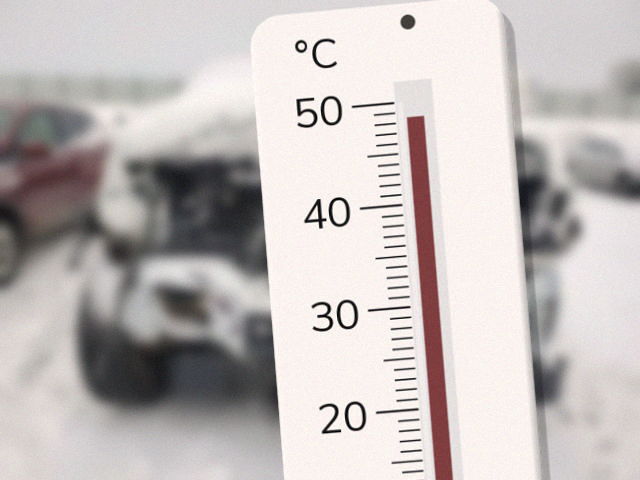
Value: {"value": 48.5, "unit": "°C"}
